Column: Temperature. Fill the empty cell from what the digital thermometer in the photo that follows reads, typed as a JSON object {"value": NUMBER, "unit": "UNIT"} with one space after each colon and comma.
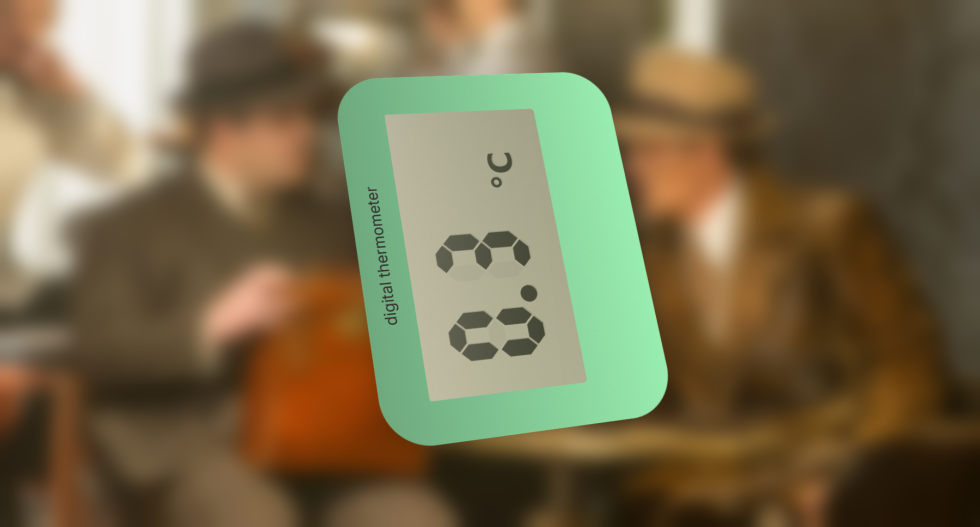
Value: {"value": 0.3, "unit": "°C"}
